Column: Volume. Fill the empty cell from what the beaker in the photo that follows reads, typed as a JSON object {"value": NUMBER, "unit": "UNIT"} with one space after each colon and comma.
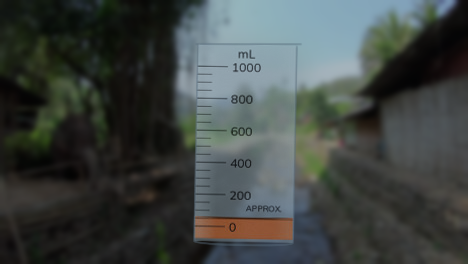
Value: {"value": 50, "unit": "mL"}
